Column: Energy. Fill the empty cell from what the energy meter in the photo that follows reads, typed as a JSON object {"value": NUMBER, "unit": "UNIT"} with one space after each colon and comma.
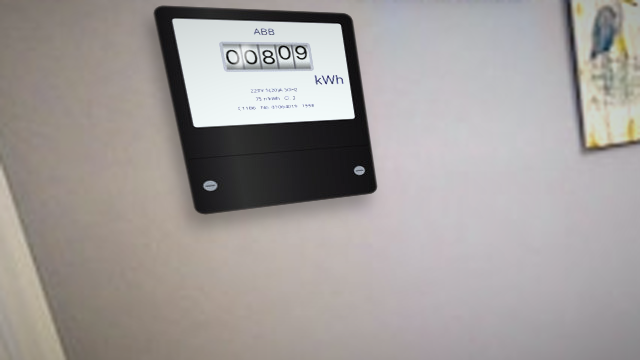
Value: {"value": 809, "unit": "kWh"}
